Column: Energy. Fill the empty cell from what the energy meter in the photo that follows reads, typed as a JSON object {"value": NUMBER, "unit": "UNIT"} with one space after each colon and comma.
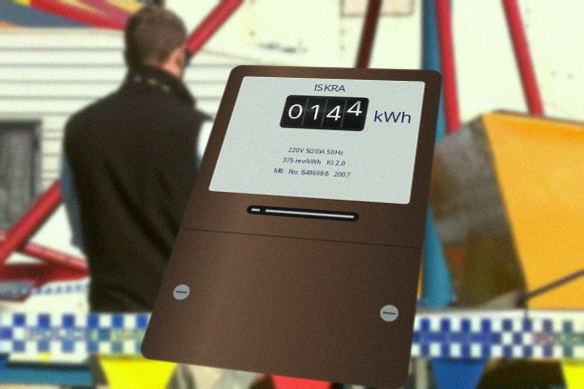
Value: {"value": 144, "unit": "kWh"}
